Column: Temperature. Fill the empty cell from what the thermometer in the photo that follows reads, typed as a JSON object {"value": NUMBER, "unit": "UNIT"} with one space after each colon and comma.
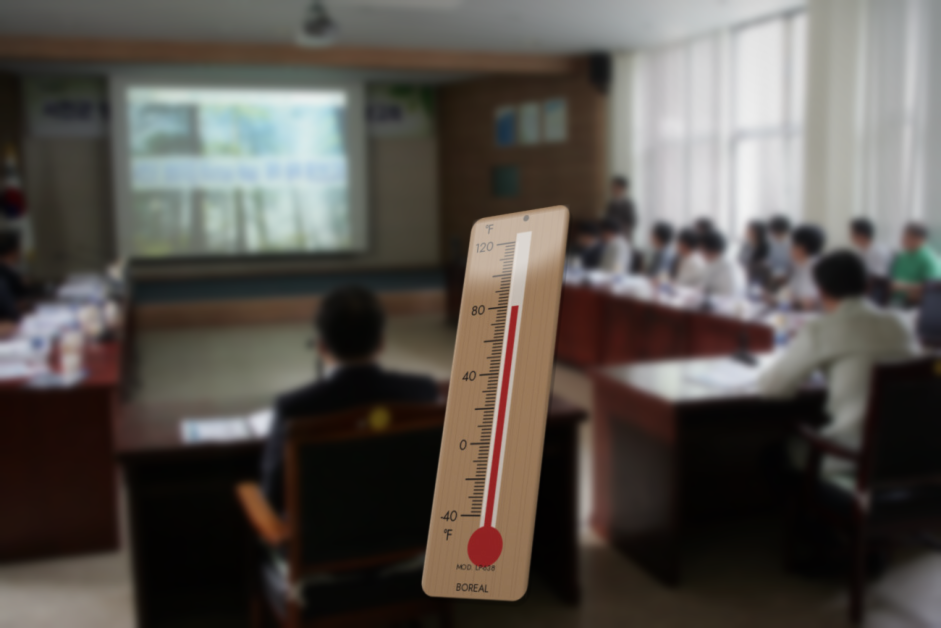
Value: {"value": 80, "unit": "°F"}
